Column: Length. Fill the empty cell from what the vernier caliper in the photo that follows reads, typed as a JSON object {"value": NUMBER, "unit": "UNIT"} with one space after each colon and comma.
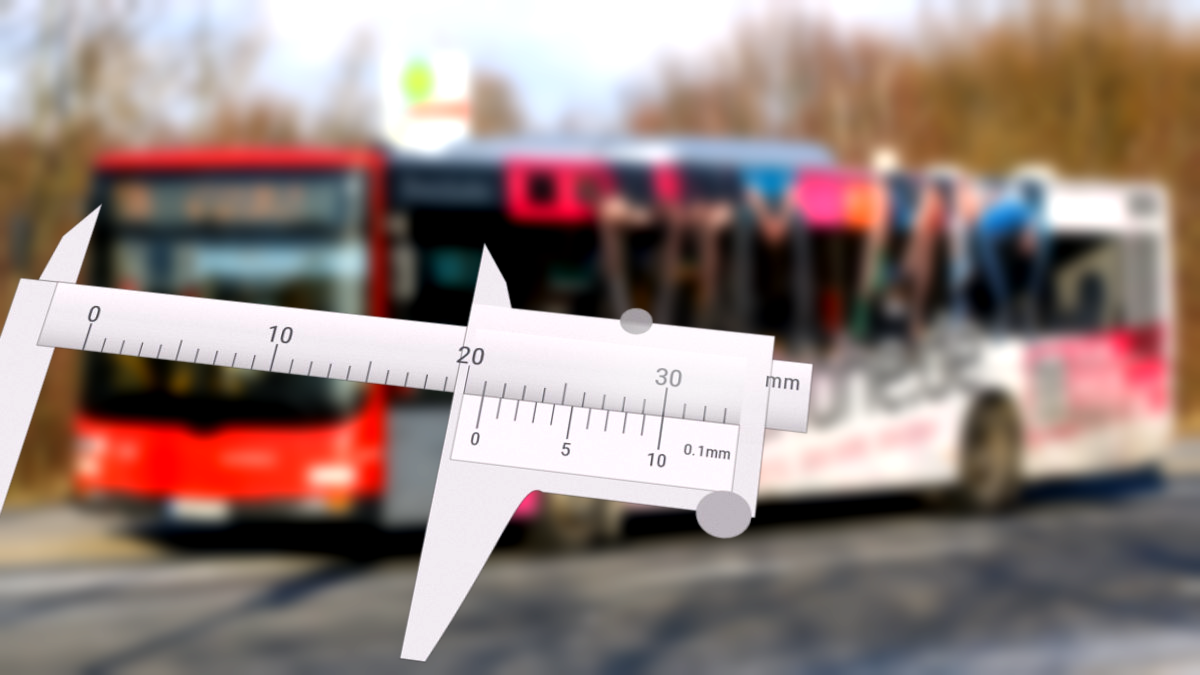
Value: {"value": 21.0, "unit": "mm"}
